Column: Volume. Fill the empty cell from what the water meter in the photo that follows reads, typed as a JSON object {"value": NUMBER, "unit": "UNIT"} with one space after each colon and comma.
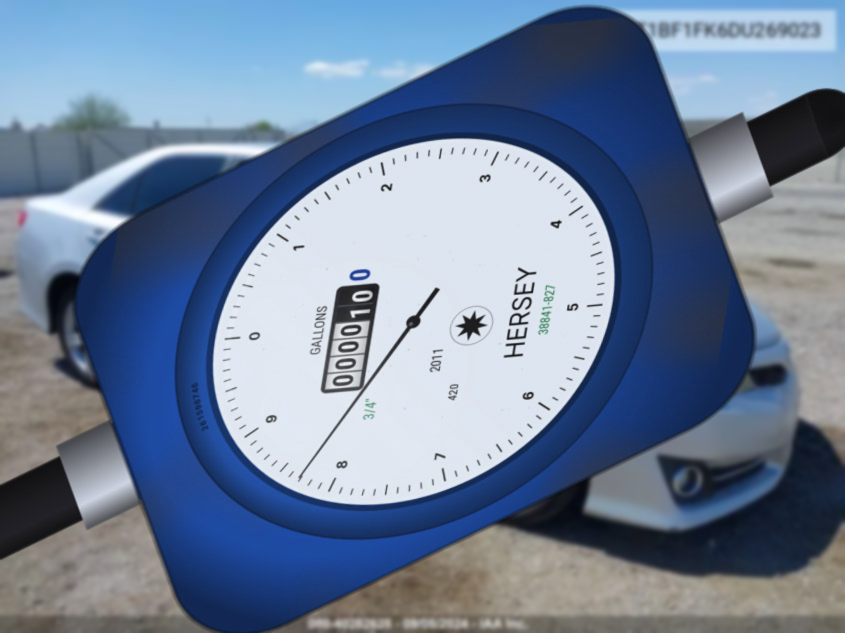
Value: {"value": 98.3, "unit": "gal"}
